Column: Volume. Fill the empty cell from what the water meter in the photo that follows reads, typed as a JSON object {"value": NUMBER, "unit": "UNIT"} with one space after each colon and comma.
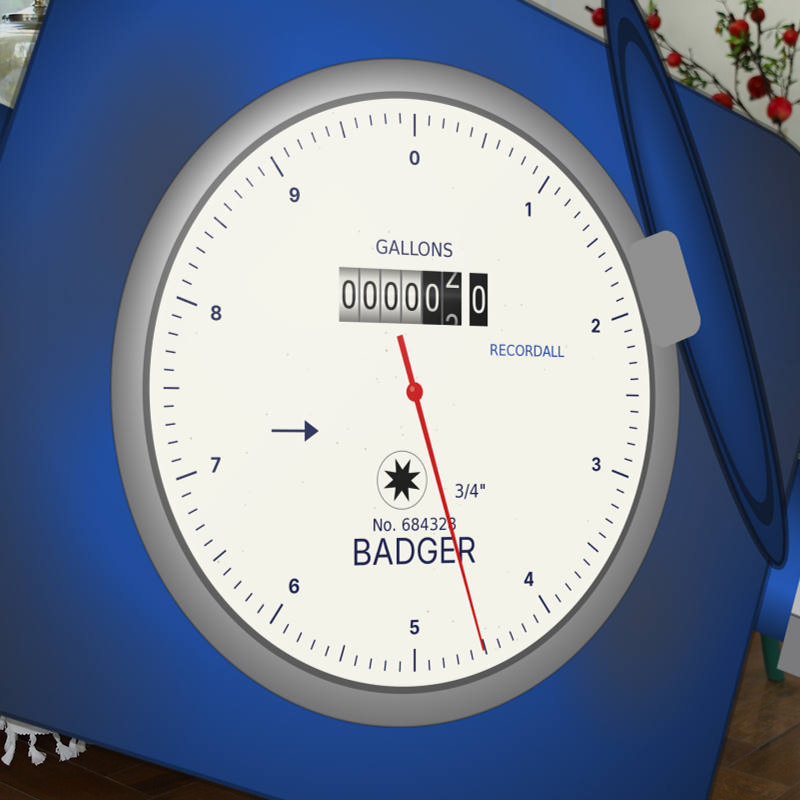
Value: {"value": 24.5, "unit": "gal"}
